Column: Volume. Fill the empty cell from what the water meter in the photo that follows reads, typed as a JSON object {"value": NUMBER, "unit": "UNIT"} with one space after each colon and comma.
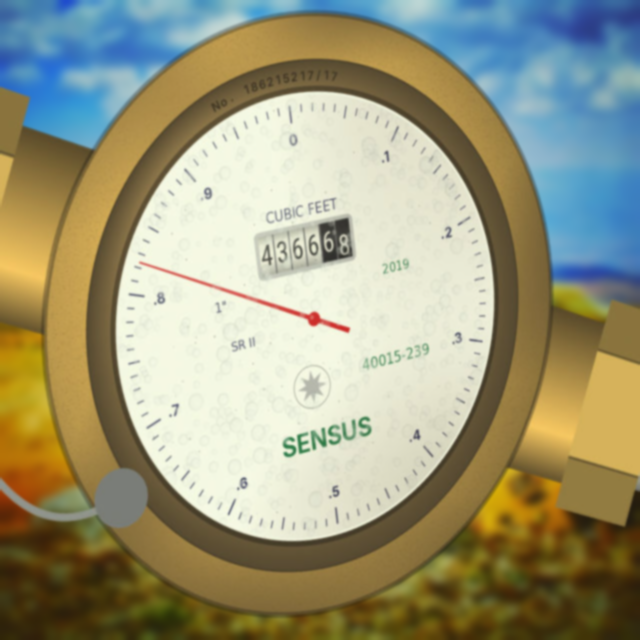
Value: {"value": 436667.82, "unit": "ft³"}
